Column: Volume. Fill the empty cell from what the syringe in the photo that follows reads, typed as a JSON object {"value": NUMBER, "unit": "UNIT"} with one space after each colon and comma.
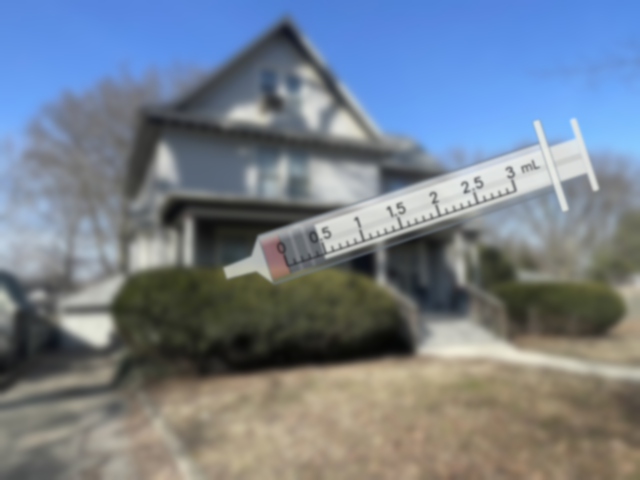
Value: {"value": 0, "unit": "mL"}
